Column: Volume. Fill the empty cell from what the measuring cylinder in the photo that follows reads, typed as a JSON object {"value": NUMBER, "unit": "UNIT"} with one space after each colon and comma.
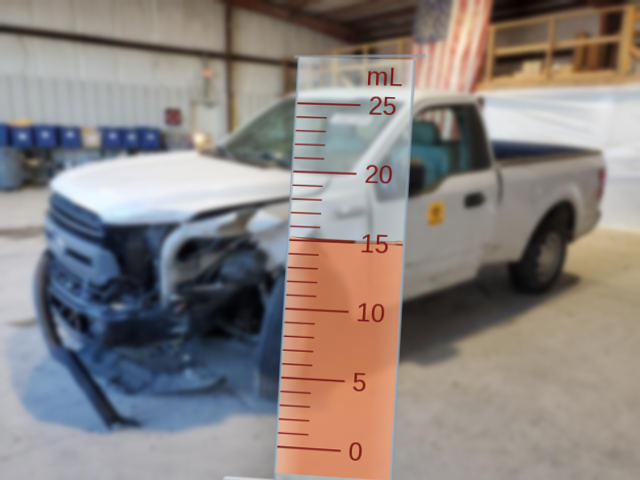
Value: {"value": 15, "unit": "mL"}
